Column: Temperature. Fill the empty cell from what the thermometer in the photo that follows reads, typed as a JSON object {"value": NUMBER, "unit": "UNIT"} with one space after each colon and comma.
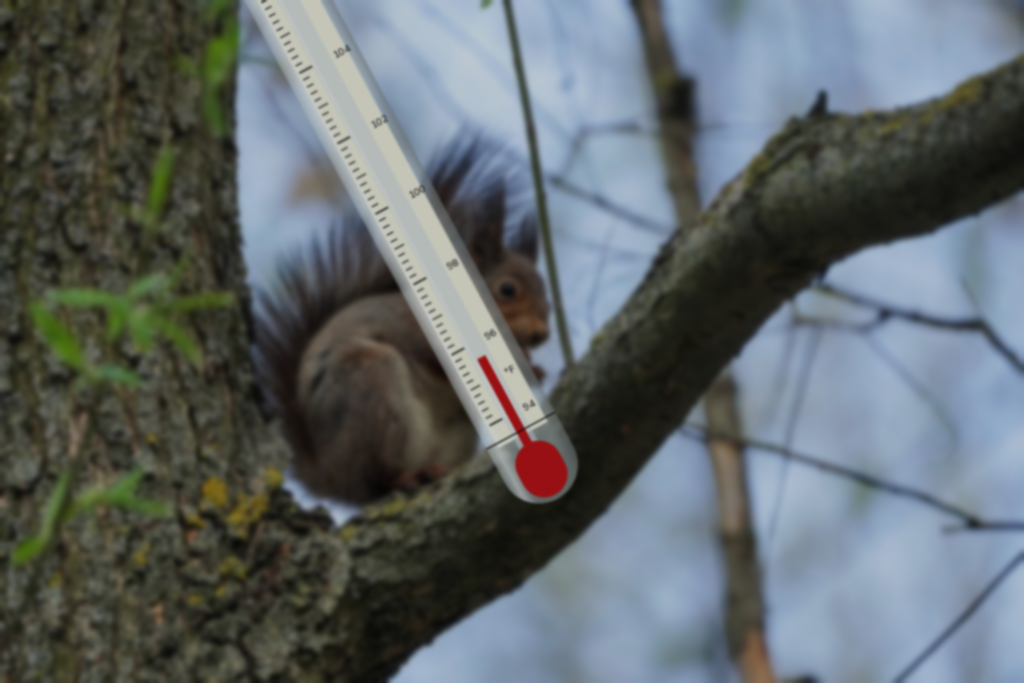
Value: {"value": 95.6, "unit": "°F"}
